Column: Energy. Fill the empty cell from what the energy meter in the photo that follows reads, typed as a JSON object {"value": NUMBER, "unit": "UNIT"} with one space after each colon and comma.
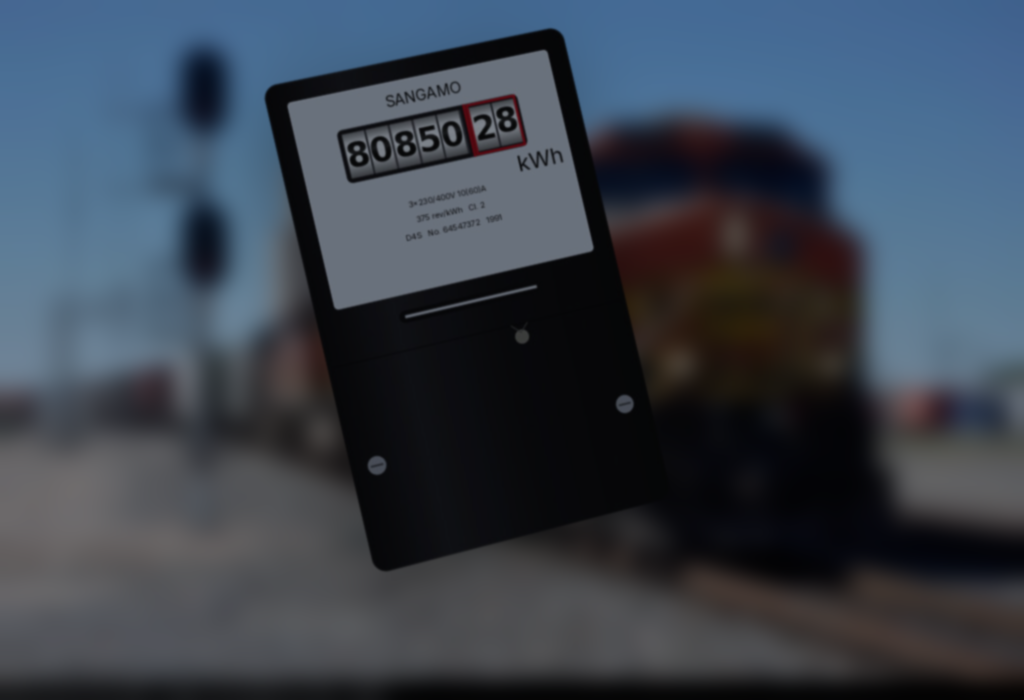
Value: {"value": 80850.28, "unit": "kWh"}
